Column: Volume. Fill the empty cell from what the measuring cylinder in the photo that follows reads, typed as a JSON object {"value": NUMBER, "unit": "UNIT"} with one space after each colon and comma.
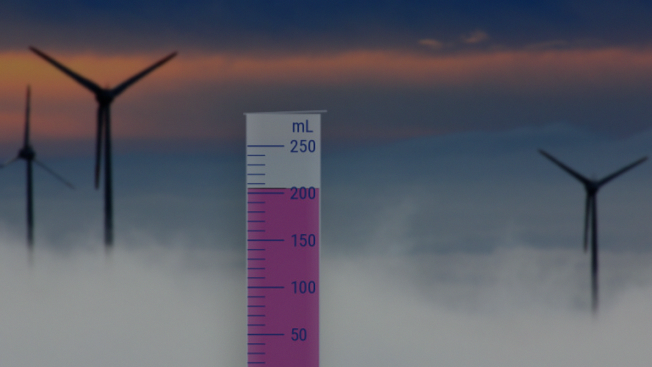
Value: {"value": 205, "unit": "mL"}
